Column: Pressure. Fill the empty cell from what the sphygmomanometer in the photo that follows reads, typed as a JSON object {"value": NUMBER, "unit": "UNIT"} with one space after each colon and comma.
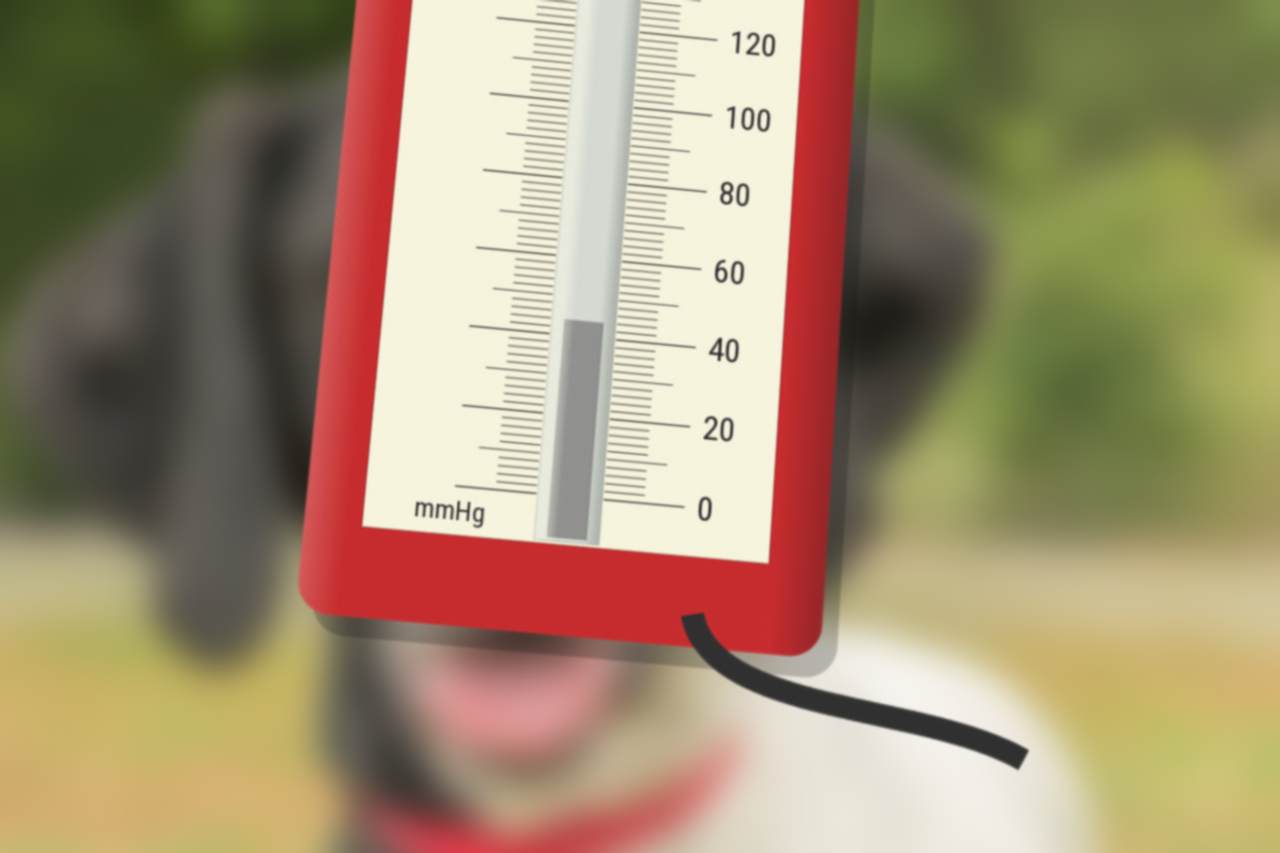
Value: {"value": 44, "unit": "mmHg"}
